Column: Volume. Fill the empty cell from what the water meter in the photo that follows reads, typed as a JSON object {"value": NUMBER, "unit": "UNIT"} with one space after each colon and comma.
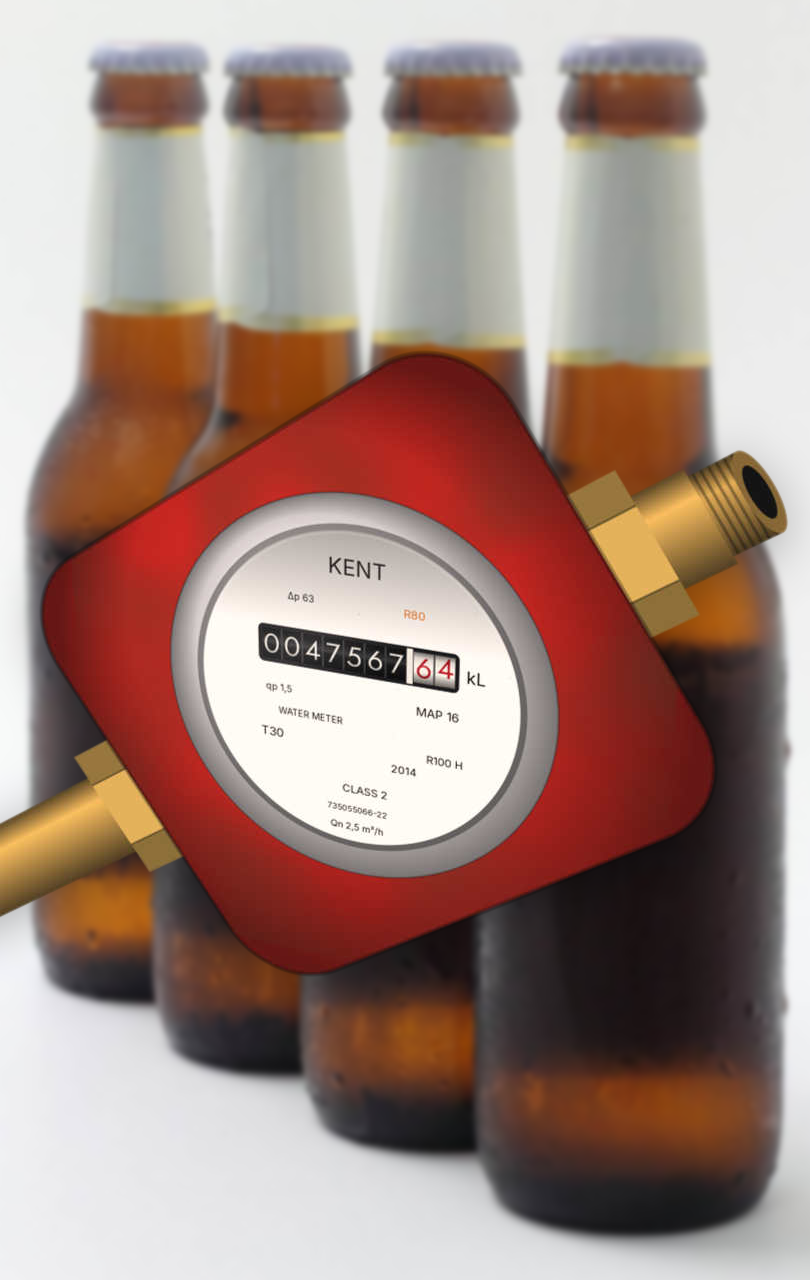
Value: {"value": 47567.64, "unit": "kL"}
